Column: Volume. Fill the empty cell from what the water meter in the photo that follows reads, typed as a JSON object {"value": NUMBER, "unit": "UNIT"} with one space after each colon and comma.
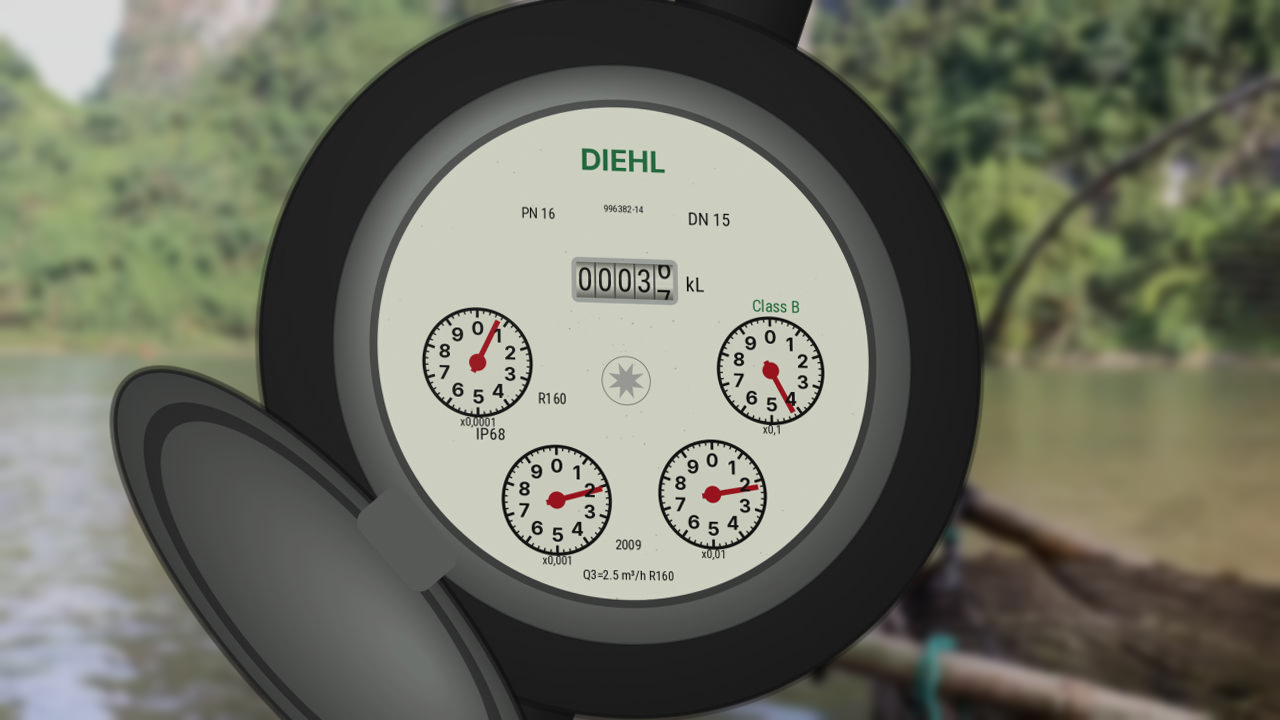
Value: {"value": 36.4220, "unit": "kL"}
